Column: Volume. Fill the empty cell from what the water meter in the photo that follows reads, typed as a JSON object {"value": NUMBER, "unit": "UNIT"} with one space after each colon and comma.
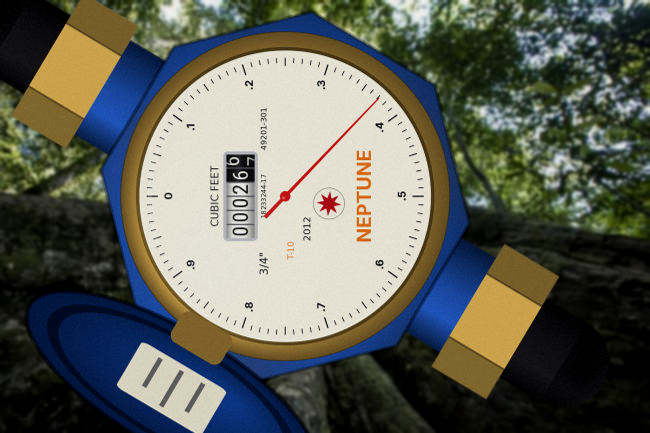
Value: {"value": 266.37, "unit": "ft³"}
